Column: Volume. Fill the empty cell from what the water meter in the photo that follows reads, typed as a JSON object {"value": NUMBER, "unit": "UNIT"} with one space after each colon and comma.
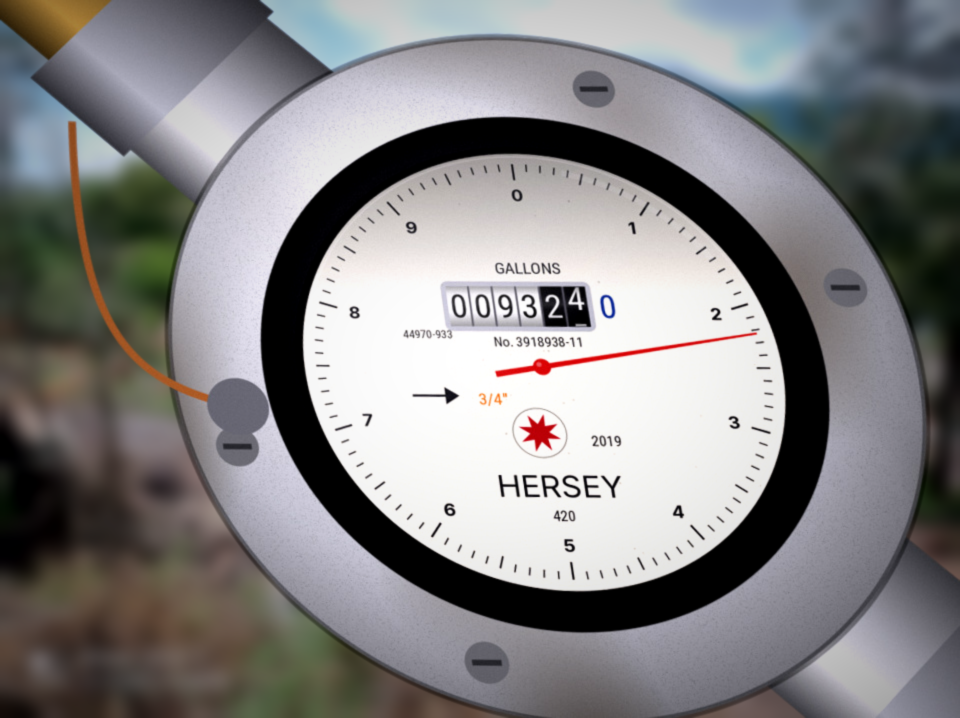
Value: {"value": 93242.2, "unit": "gal"}
